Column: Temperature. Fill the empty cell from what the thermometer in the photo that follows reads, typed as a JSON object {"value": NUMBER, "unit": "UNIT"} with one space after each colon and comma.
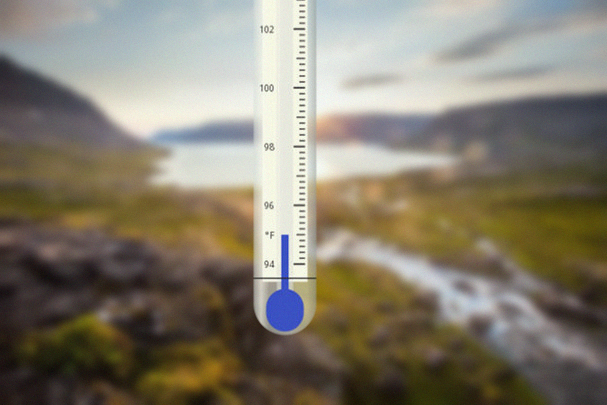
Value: {"value": 95, "unit": "°F"}
